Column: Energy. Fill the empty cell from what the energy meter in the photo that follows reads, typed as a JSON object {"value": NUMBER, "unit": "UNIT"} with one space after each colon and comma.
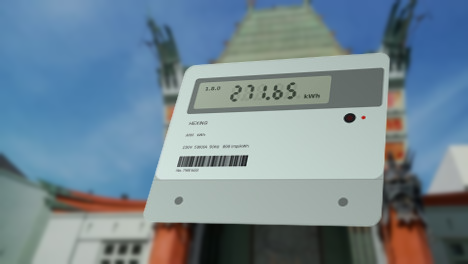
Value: {"value": 271.65, "unit": "kWh"}
